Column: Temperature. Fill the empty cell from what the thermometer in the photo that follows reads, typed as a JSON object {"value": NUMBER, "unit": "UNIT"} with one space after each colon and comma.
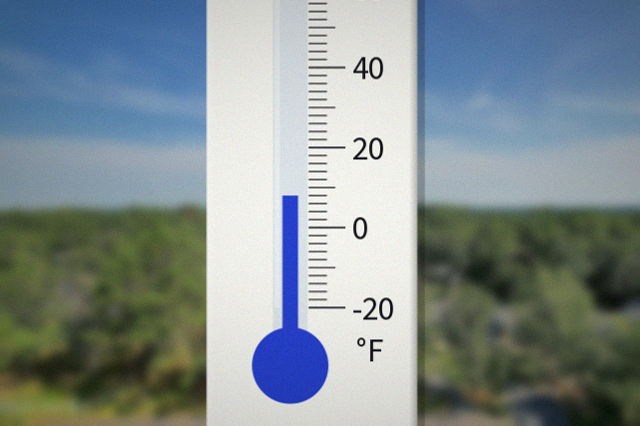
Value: {"value": 8, "unit": "°F"}
